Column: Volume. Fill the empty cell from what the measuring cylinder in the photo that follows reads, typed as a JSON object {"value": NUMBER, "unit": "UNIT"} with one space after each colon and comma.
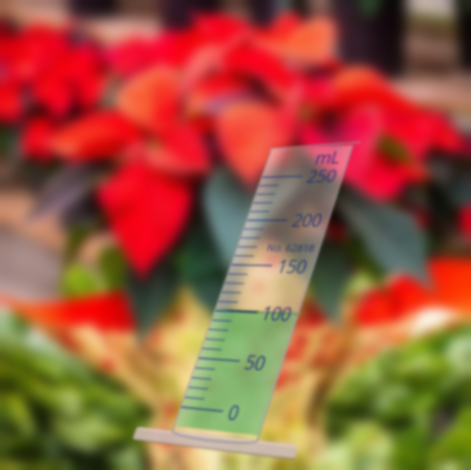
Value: {"value": 100, "unit": "mL"}
